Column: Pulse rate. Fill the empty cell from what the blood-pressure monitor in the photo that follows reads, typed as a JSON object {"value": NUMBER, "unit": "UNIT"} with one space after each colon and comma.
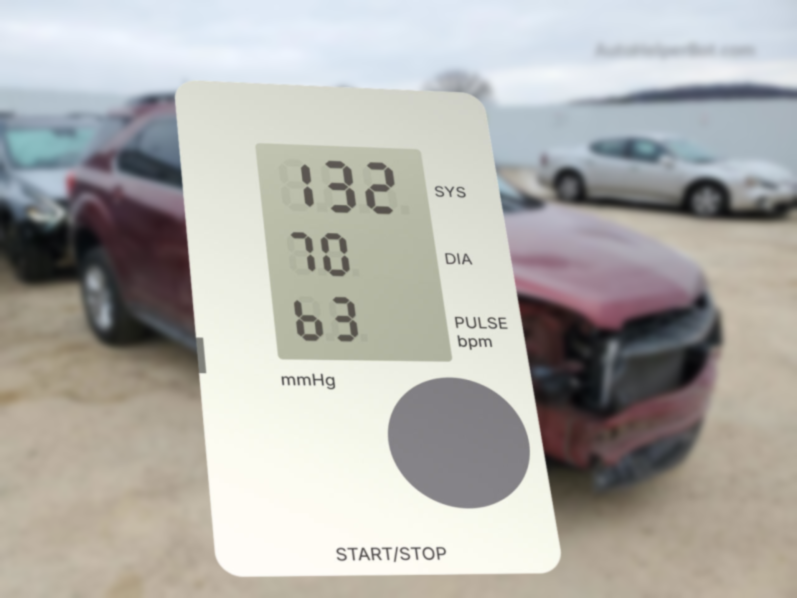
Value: {"value": 63, "unit": "bpm"}
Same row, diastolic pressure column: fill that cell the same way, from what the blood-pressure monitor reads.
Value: {"value": 70, "unit": "mmHg"}
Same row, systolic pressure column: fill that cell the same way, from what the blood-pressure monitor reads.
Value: {"value": 132, "unit": "mmHg"}
